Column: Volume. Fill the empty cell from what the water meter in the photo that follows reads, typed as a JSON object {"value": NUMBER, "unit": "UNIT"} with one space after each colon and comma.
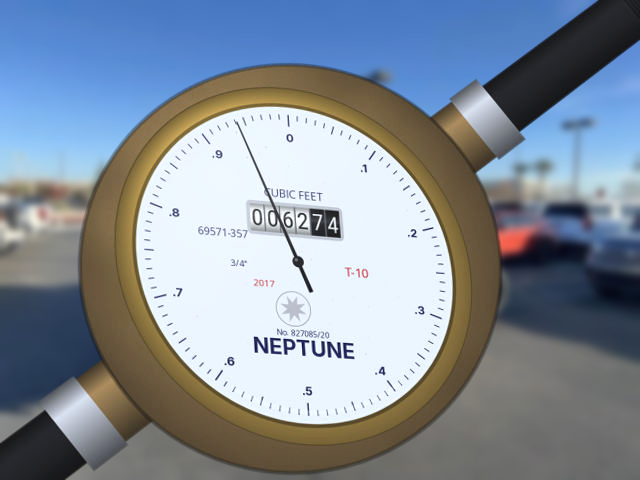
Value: {"value": 6273.94, "unit": "ft³"}
